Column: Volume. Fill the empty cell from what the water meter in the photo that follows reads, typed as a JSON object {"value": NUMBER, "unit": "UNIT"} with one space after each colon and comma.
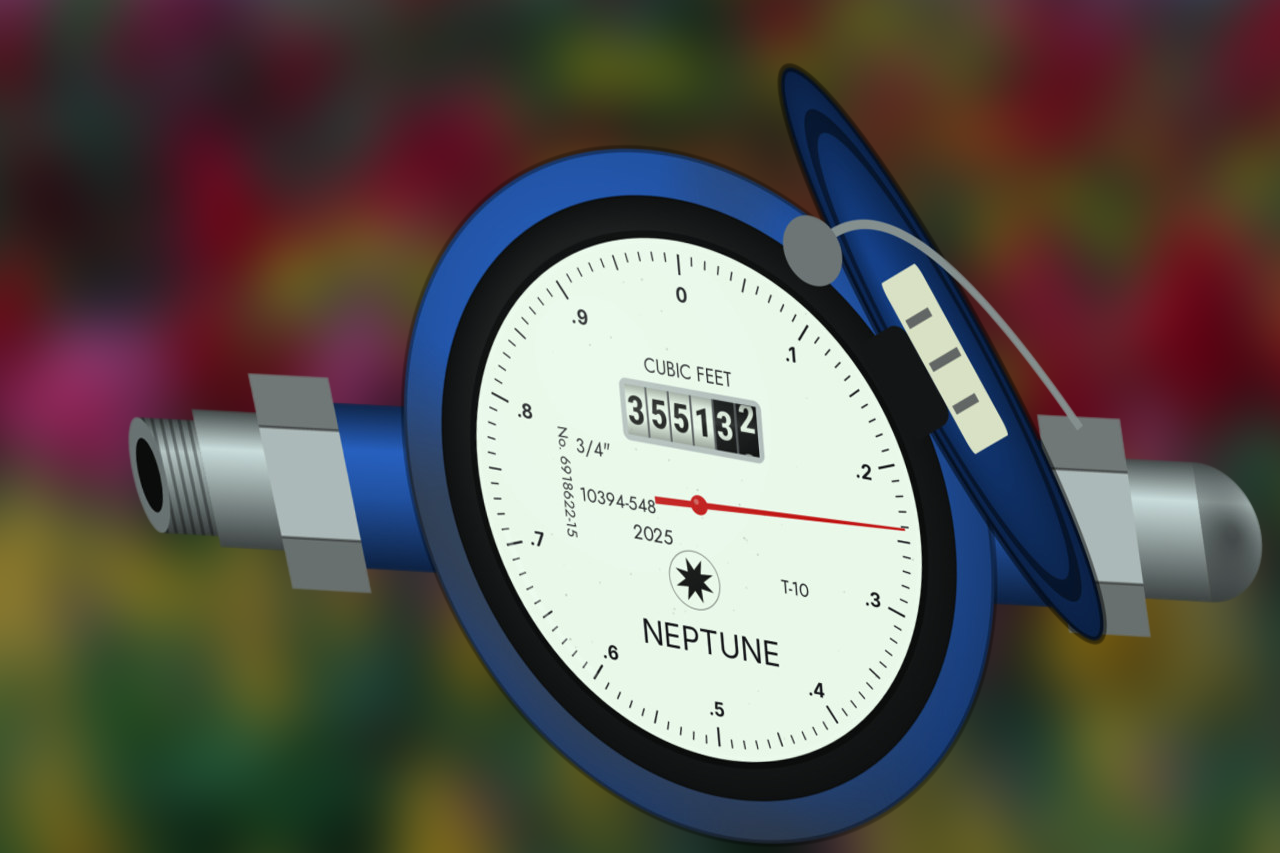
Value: {"value": 355132.24, "unit": "ft³"}
